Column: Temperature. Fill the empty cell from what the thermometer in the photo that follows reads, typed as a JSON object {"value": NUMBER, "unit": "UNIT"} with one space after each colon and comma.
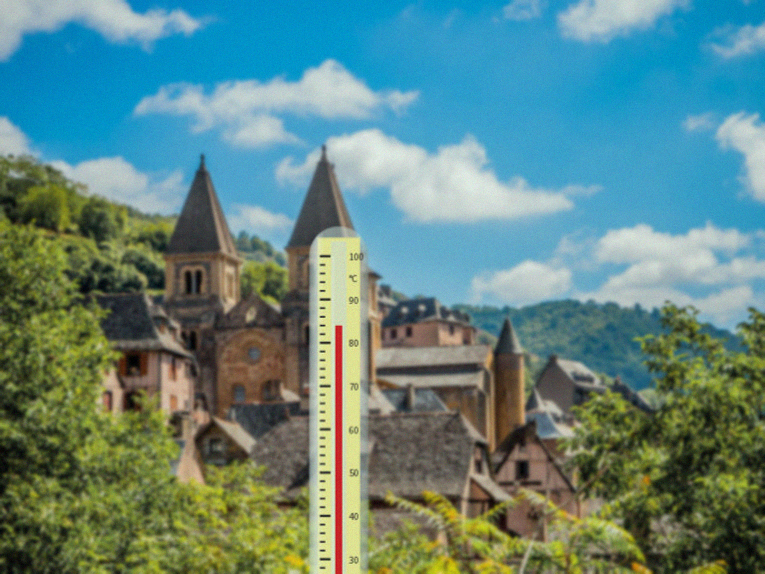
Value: {"value": 84, "unit": "°C"}
